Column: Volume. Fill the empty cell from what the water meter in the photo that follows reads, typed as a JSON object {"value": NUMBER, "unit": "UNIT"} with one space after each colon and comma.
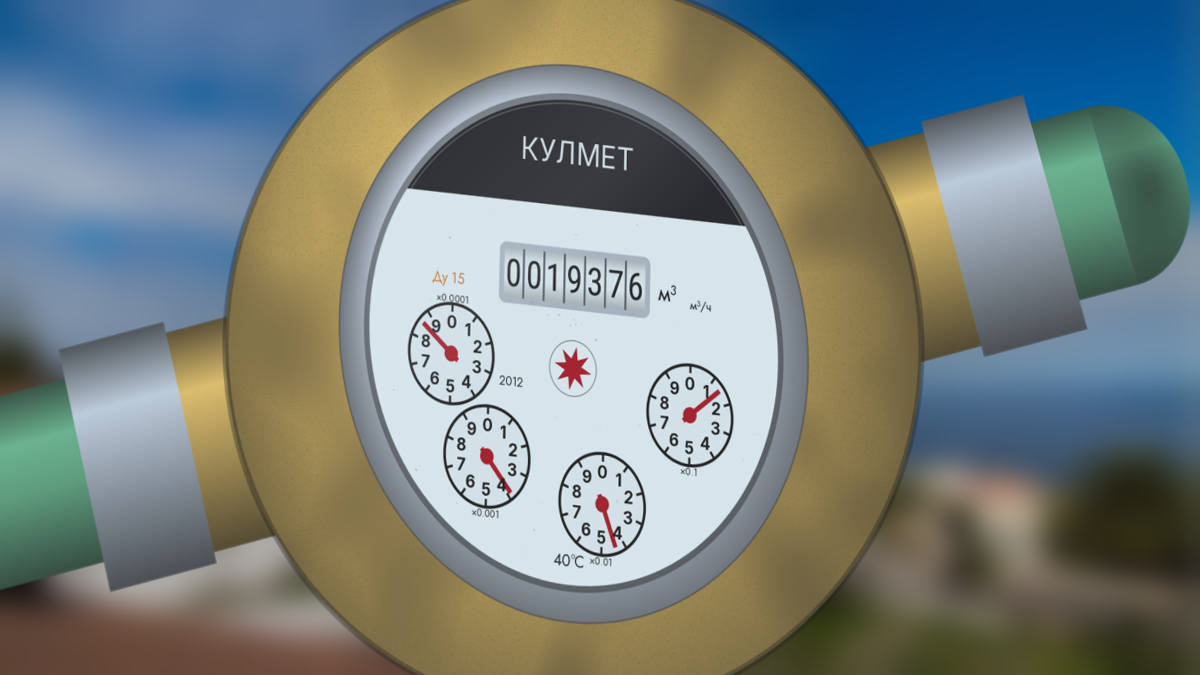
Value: {"value": 19376.1438, "unit": "m³"}
